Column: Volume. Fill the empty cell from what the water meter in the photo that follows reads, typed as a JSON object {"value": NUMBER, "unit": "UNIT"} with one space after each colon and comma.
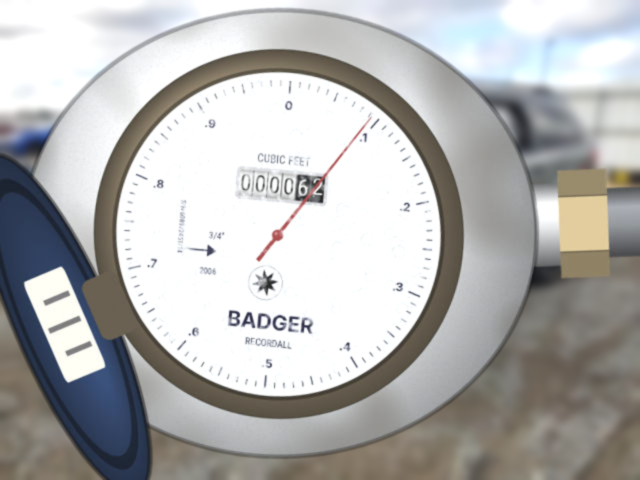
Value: {"value": 62.09, "unit": "ft³"}
